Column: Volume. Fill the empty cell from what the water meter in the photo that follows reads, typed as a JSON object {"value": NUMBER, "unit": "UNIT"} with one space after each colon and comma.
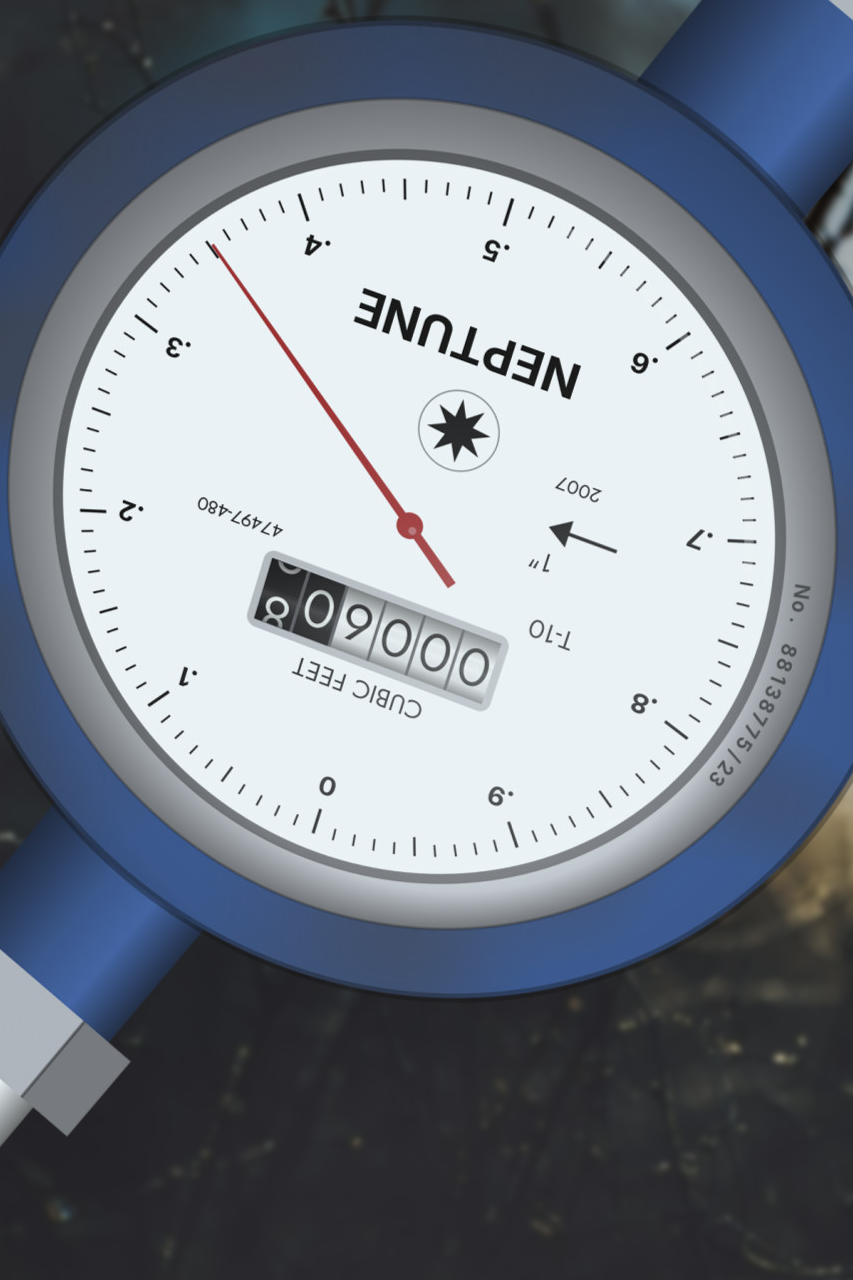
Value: {"value": 608.35, "unit": "ft³"}
